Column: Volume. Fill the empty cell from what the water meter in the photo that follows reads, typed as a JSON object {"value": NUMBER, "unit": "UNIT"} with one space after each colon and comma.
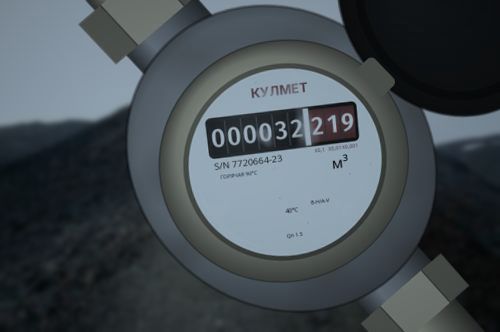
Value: {"value": 32.219, "unit": "m³"}
